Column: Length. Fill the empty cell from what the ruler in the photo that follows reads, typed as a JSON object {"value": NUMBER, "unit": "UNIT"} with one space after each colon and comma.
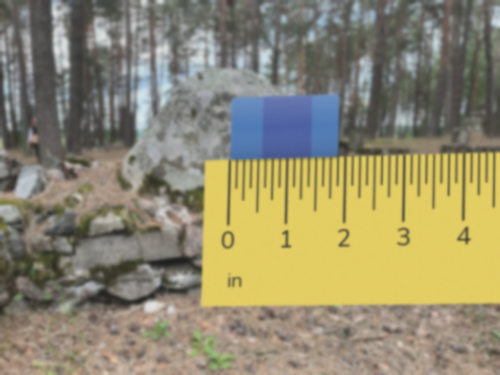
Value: {"value": 1.875, "unit": "in"}
